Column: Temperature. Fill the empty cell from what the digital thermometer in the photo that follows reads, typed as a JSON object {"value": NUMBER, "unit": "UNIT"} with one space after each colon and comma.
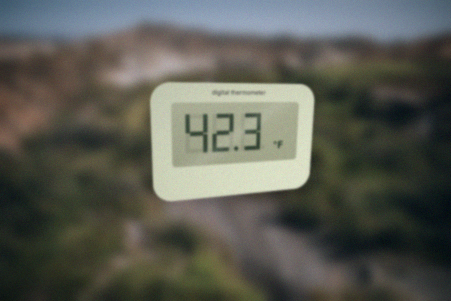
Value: {"value": 42.3, "unit": "°F"}
